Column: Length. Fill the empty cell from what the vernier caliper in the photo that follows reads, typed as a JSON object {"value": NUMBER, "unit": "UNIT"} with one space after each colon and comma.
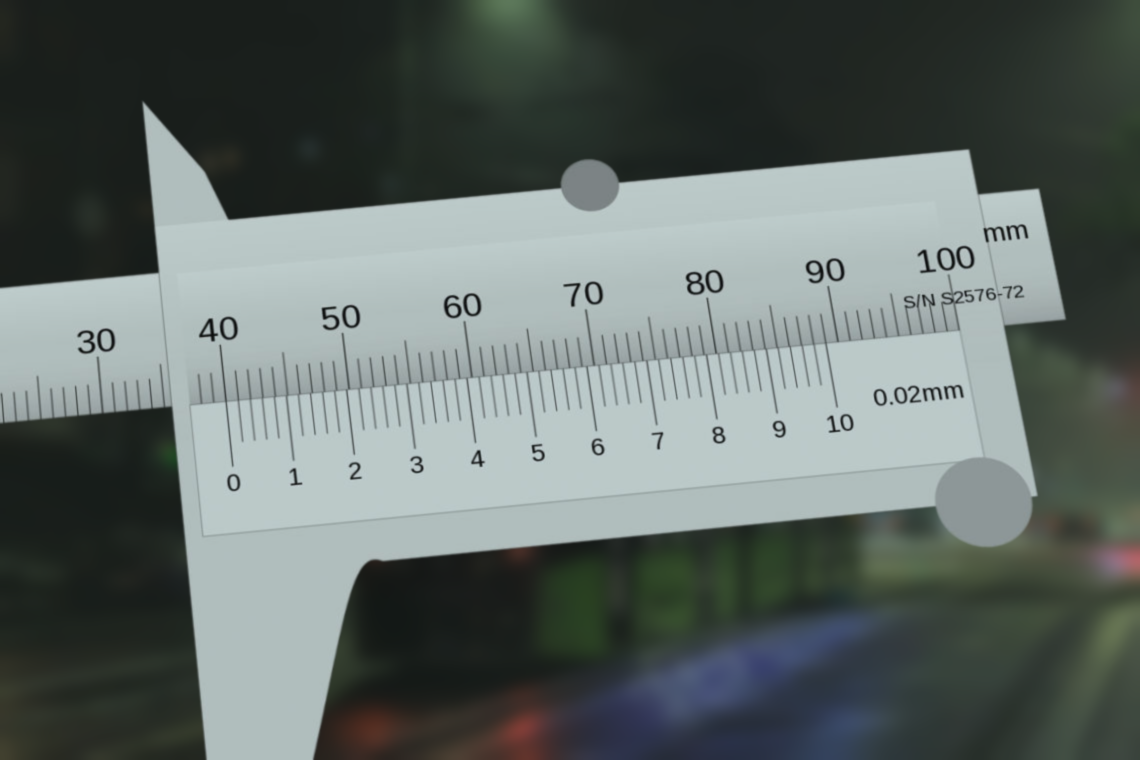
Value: {"value": 40.0, "unit": "mm"}
